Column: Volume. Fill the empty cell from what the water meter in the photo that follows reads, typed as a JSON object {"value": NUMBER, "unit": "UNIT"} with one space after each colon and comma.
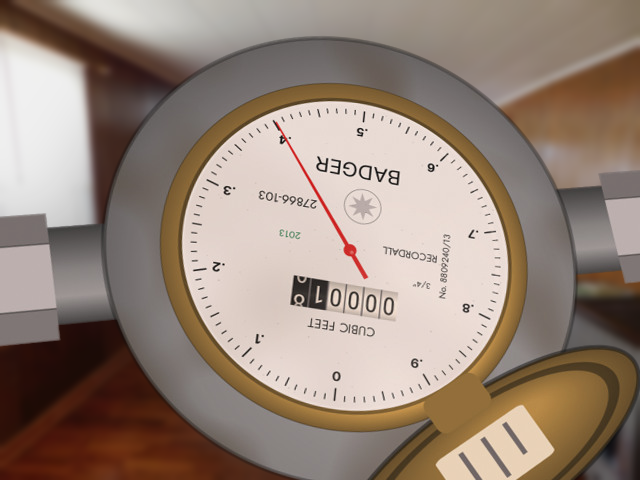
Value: {"value": 18.40, "unit": "ft³"}
